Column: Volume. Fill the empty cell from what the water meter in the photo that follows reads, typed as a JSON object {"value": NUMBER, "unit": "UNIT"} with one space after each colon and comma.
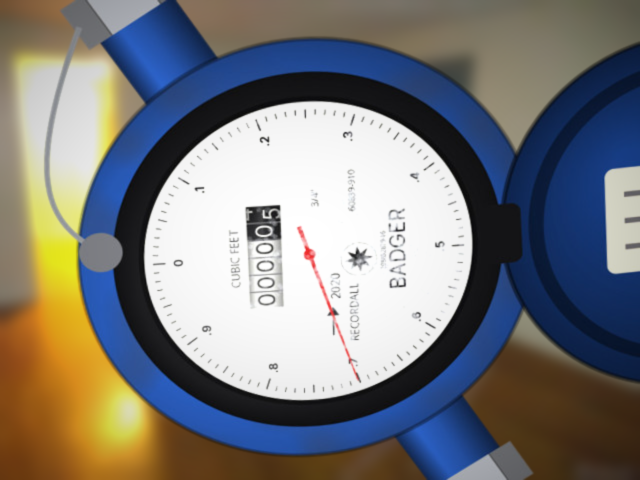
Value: {"value": 4.70, "unit": "ft³"}
